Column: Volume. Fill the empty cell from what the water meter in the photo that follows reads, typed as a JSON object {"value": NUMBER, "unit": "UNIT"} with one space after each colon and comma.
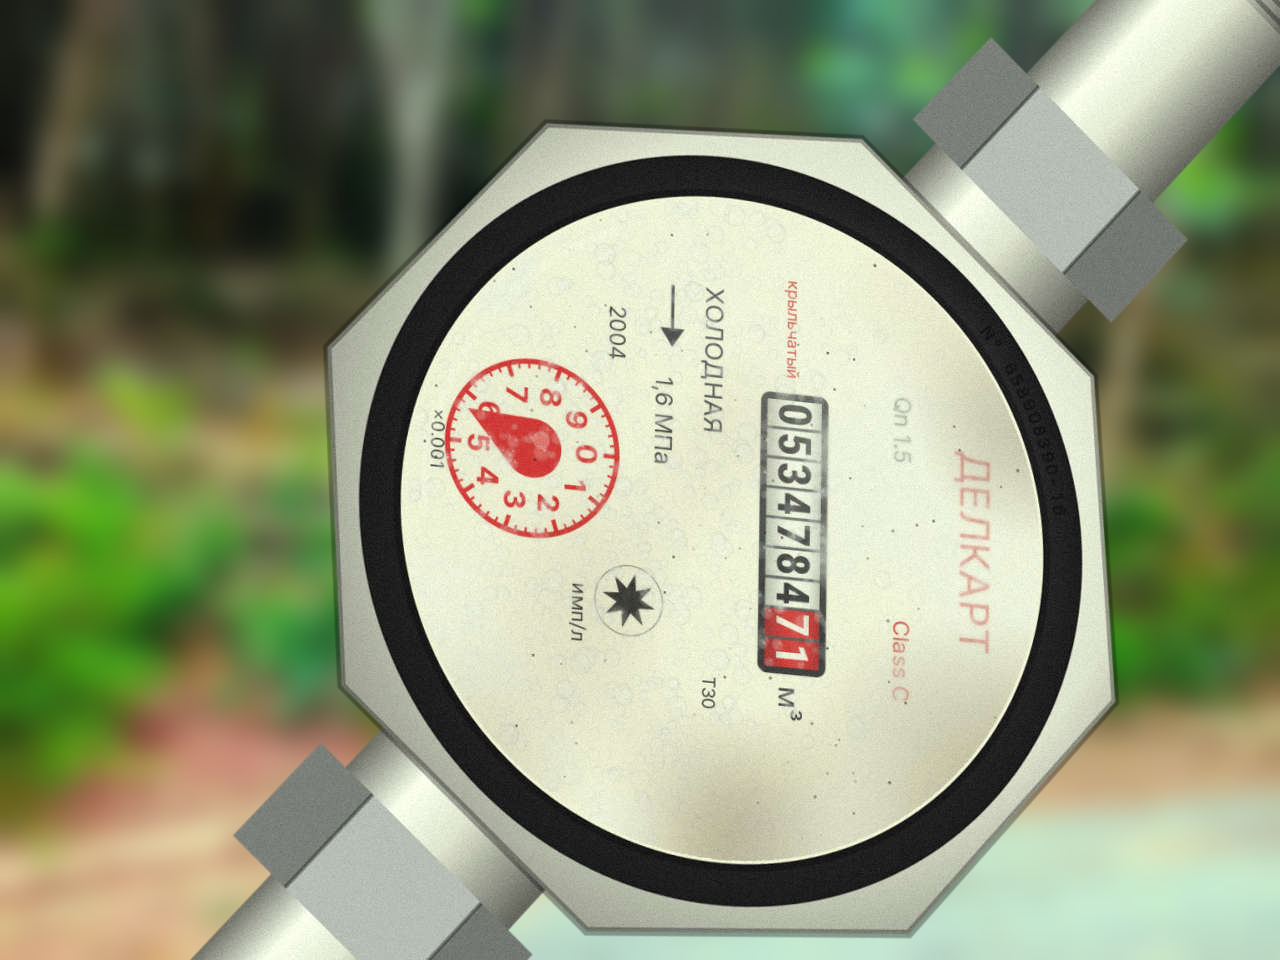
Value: {"value": 534784.715, "unit": "m³"}
